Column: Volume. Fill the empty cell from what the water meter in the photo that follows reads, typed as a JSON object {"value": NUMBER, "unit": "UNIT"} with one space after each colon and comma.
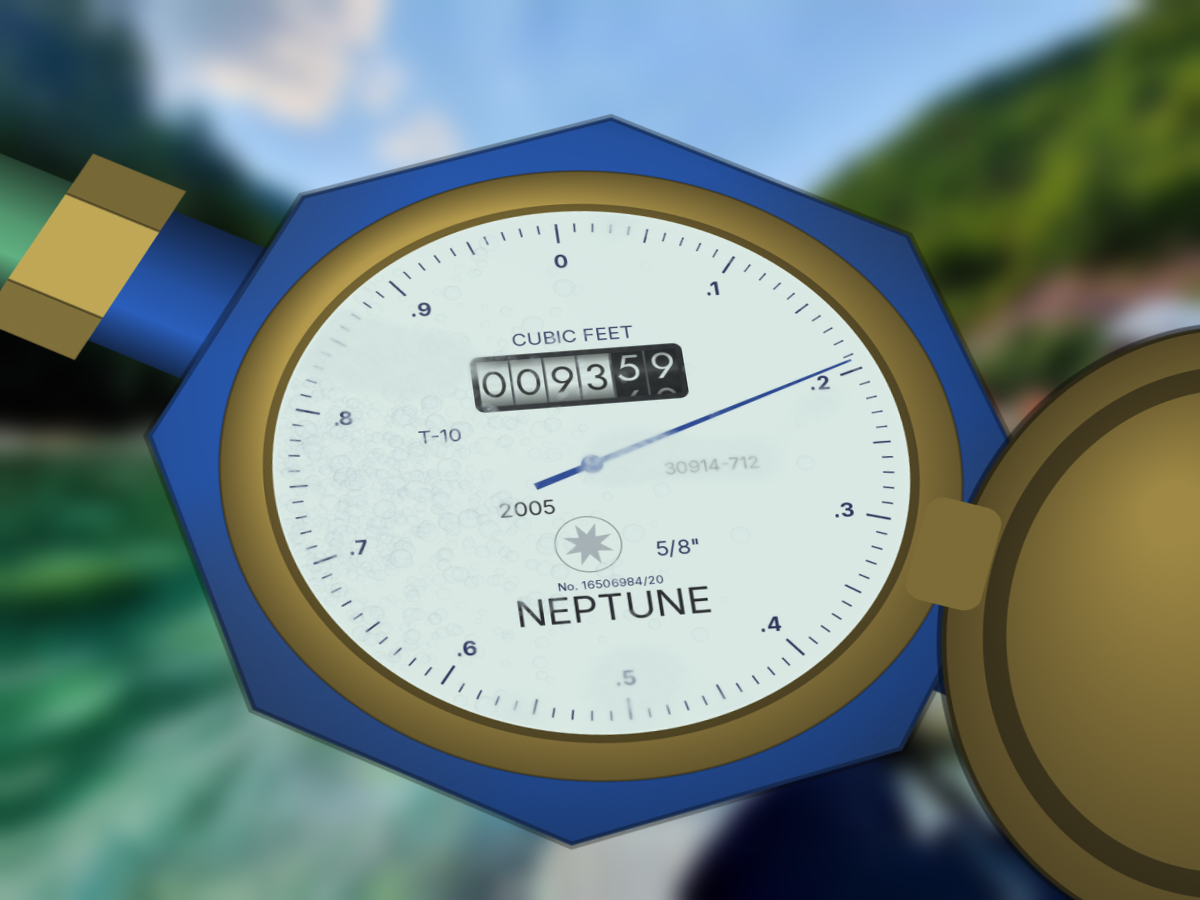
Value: {"value": 9359.19, "unit": "ft³"}
